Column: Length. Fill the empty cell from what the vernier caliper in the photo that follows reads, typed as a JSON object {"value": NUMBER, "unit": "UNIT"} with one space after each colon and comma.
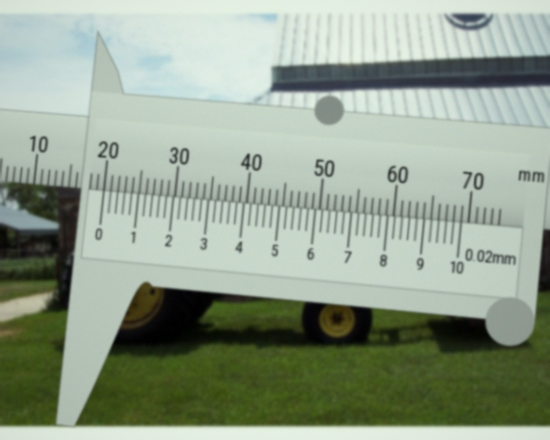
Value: {"value": 20.0, "unit": "mm"}
